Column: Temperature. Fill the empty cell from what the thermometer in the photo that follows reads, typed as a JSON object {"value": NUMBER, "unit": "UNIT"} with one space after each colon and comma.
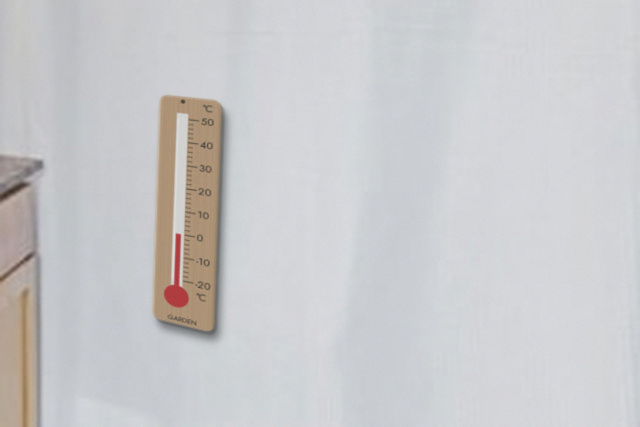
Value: {"value": 0, "unit": "°C"}
